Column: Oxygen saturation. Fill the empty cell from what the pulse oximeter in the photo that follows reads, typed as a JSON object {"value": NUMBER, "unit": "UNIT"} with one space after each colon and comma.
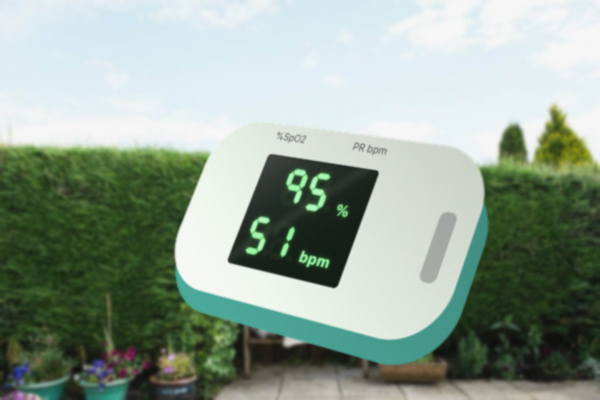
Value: {"value": 95, "unit": "%"}
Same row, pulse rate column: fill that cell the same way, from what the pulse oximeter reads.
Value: {"value": 51, "unit": "bpm"}
